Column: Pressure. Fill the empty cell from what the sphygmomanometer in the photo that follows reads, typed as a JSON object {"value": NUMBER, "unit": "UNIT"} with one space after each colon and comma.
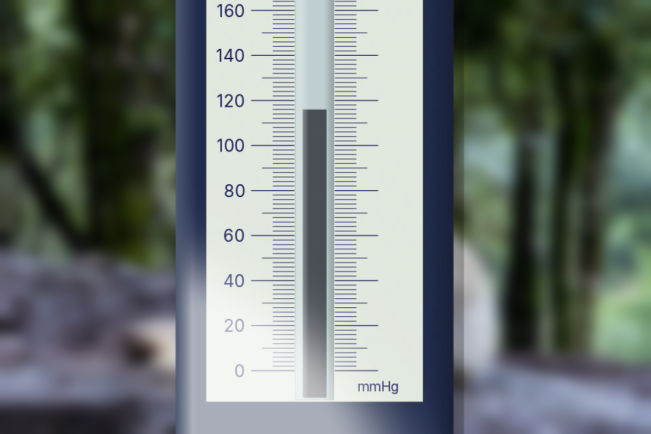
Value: {"value": 116, "unit": "mmHg"}
